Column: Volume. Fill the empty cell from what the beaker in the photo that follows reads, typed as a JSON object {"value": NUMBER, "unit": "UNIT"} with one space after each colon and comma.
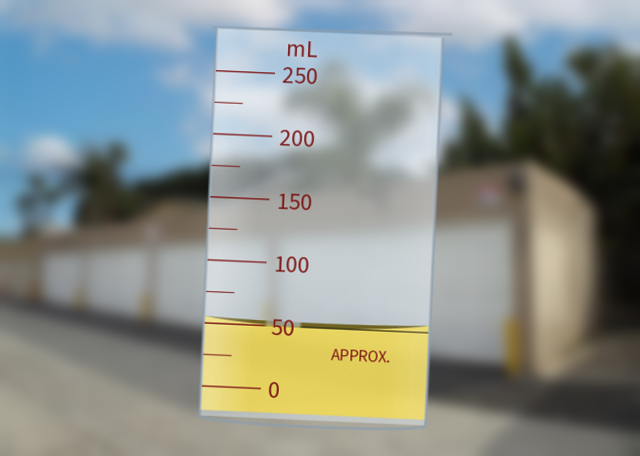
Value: {"value": 50, "unit": "mL"}
